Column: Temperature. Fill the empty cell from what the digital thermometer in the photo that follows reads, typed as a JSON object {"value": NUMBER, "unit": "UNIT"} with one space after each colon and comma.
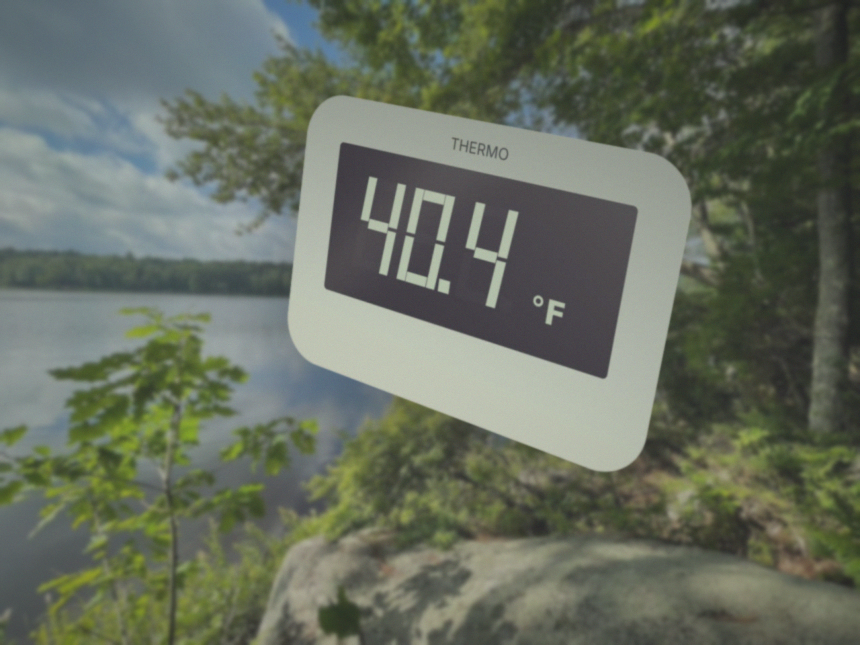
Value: {"value": 40.4, "unit": "°F"}
